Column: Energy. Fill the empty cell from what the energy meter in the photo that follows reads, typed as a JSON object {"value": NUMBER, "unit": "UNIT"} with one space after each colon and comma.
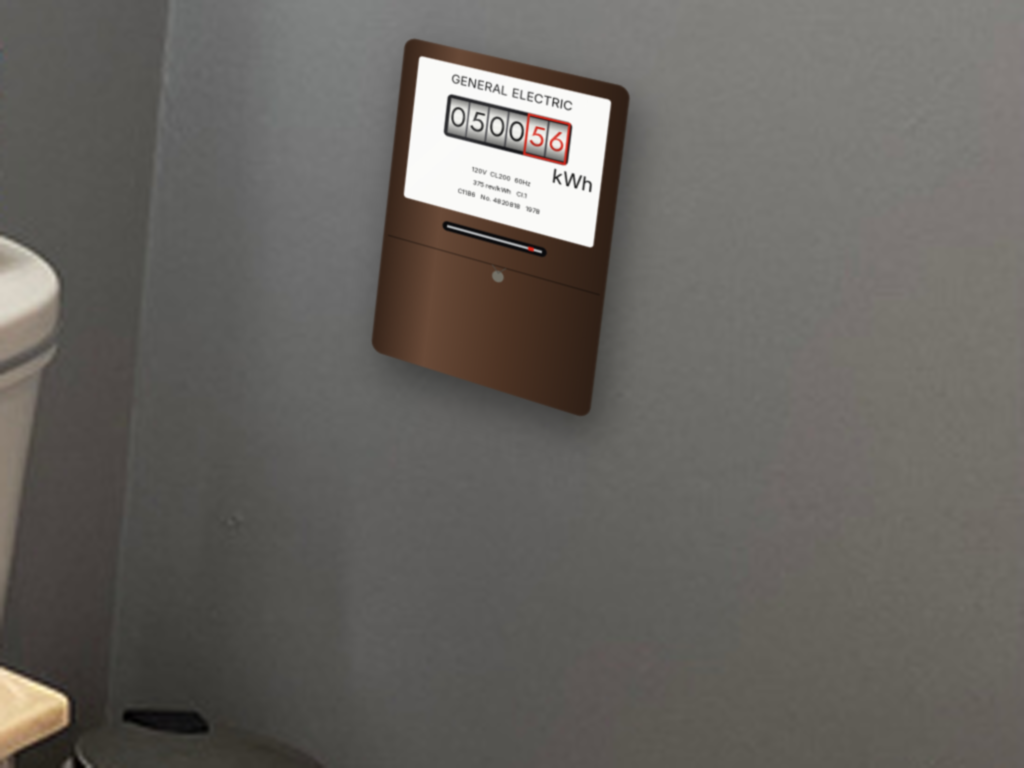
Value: {"value": 500.56, "unit": "kWh"}
